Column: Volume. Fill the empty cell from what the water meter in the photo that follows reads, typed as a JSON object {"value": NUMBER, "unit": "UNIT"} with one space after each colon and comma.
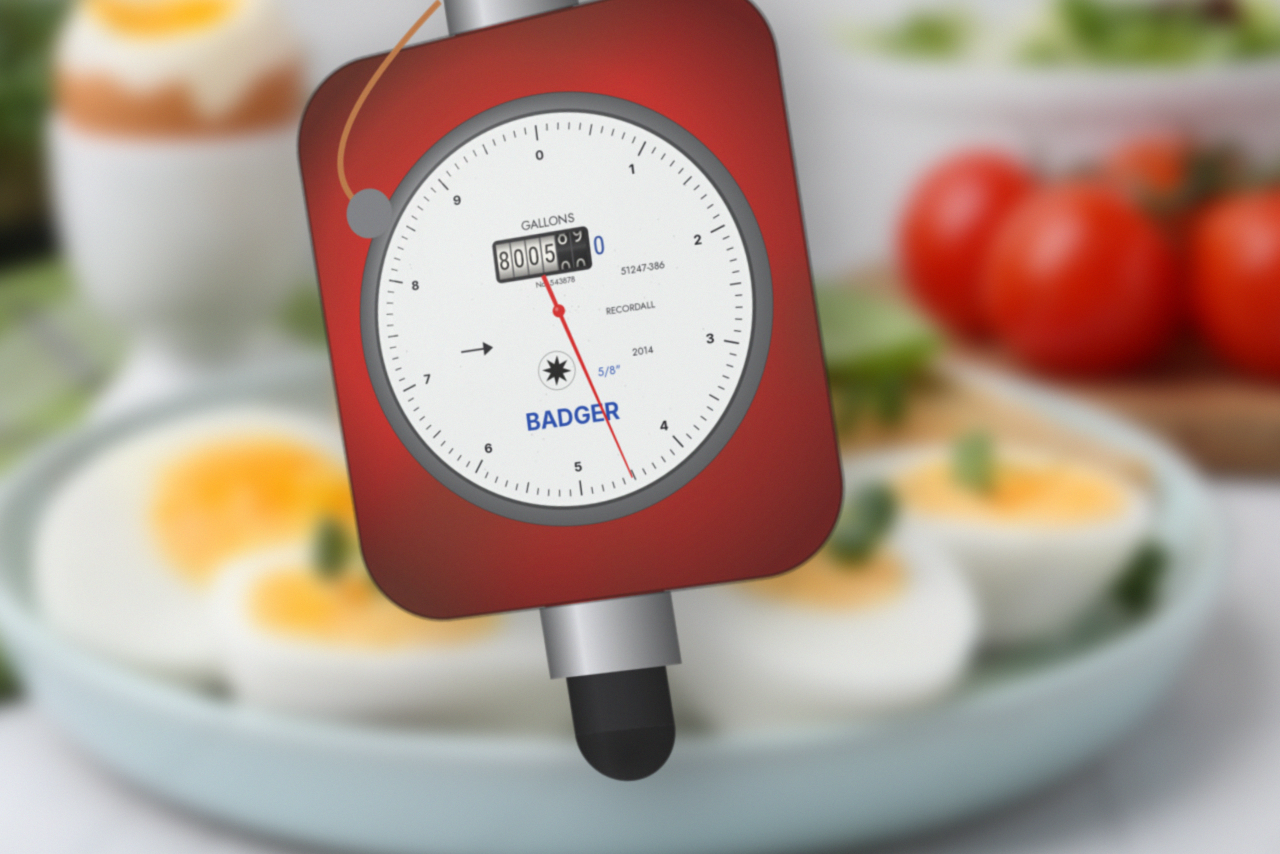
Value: {"value": 8005894.5, "unit": "gal"}
